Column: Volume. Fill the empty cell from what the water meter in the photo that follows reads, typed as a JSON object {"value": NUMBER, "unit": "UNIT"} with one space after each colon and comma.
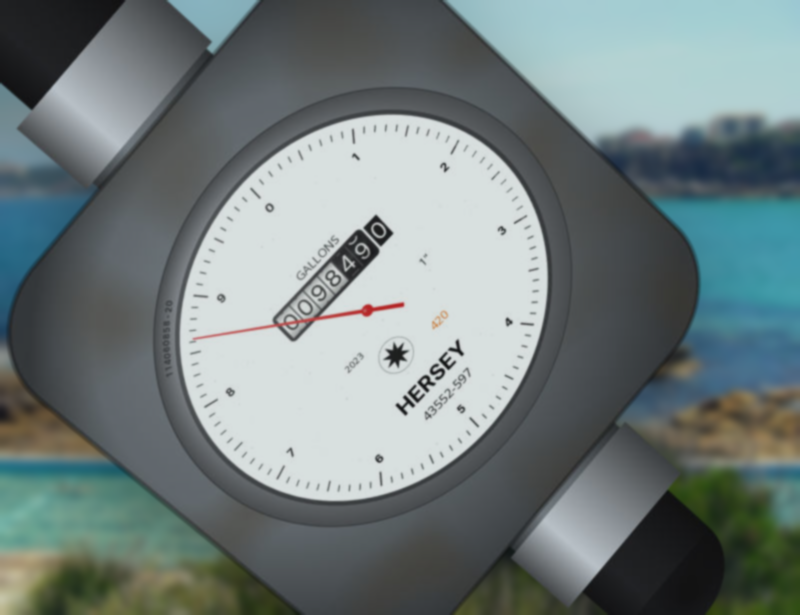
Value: {"value": 98488.6, "unit": "gal"}
